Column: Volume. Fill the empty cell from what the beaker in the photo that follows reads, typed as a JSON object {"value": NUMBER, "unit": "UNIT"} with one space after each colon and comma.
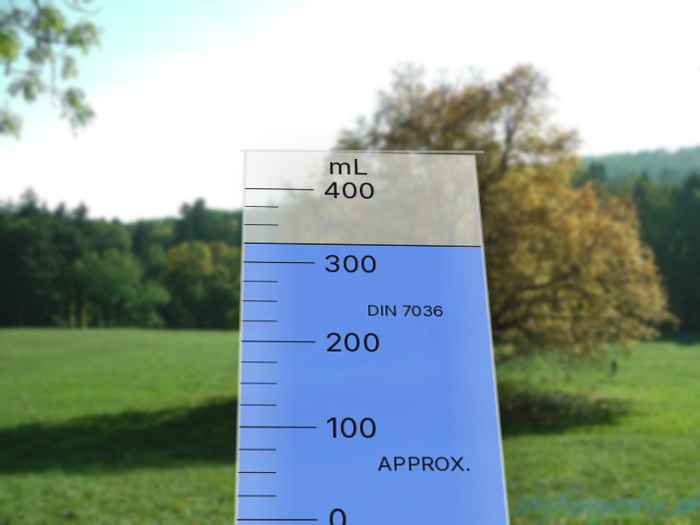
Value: {"value": 325, "unit": "mL"}
